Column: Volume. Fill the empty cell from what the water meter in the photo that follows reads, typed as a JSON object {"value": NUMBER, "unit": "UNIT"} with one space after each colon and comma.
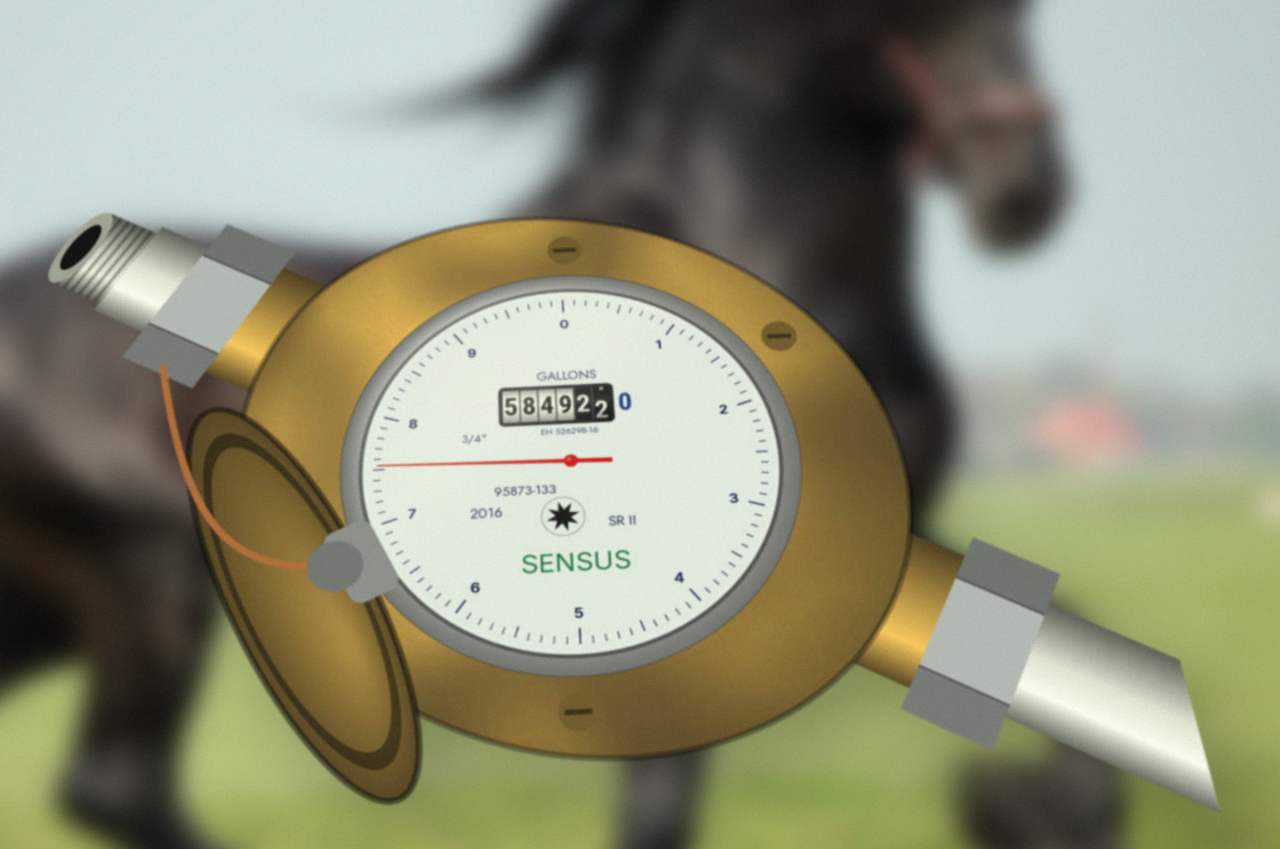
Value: {"value": 5849217.5, "unit": "gal"}
